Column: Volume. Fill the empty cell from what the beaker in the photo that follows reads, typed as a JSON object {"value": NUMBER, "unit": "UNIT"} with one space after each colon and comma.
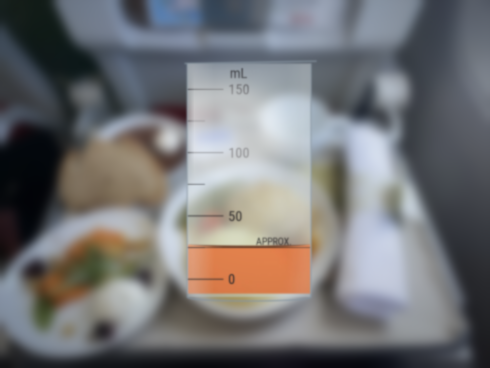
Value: {"value": 25, "unit": "mL"}
